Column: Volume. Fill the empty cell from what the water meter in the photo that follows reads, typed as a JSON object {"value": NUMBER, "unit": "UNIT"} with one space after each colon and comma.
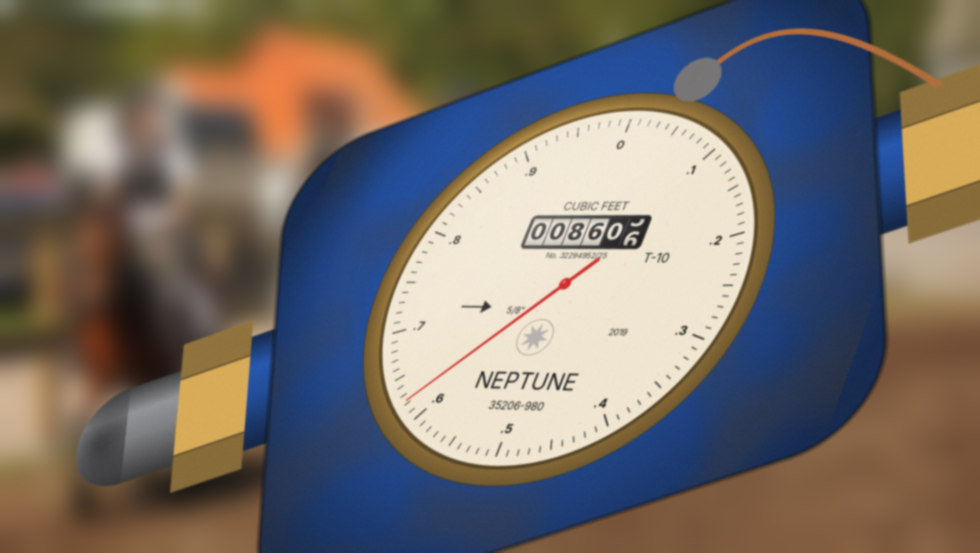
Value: {"value": 8605.62, "unit": "ft³"}
